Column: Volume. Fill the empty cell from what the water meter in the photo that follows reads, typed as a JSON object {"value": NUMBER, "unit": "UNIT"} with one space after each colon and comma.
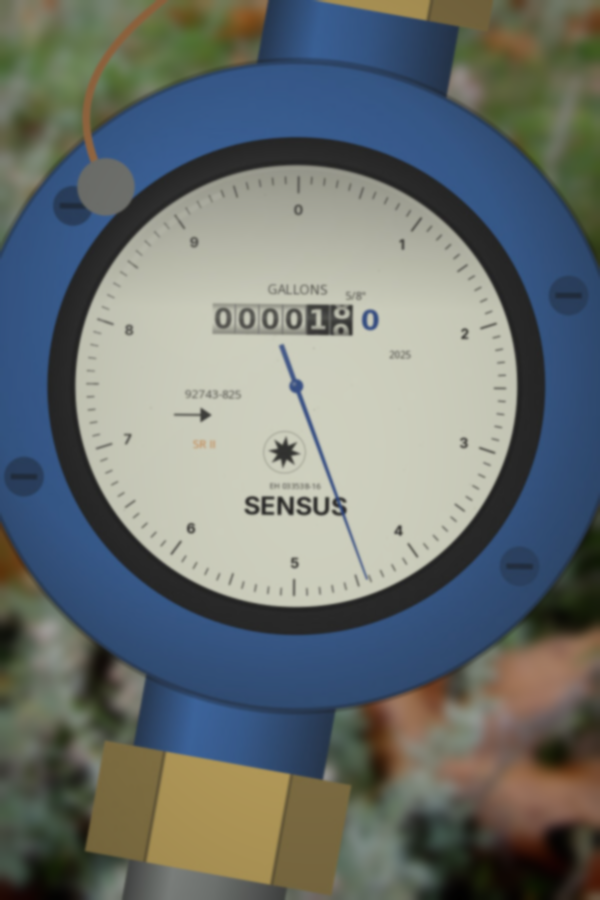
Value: {"value": 184.4, "unit": "gal"}
